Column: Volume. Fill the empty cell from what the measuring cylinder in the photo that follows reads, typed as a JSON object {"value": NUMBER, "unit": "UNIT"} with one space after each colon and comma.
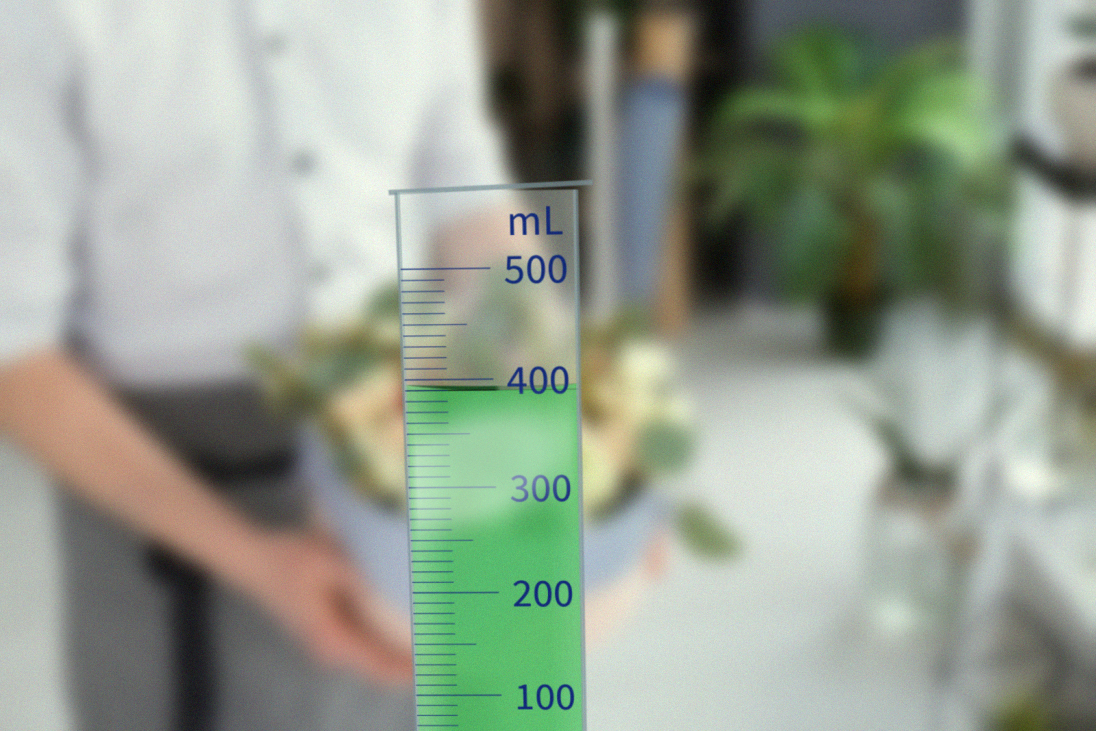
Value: {"value": 390, "unit": "mL"}
